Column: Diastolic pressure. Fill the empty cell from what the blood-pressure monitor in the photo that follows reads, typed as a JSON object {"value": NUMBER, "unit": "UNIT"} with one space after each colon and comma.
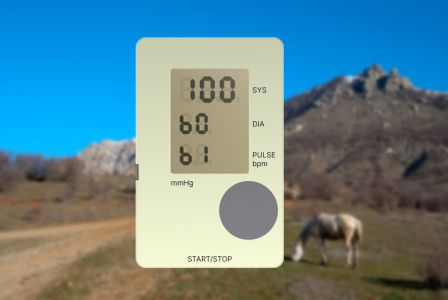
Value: {"value": 60, "unit": "mmHg"}
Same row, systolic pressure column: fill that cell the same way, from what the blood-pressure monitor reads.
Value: {"value": 100, "unit": "mmHg"}
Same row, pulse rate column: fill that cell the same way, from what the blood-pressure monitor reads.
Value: {"value": 61, "unit": "bpm"}
